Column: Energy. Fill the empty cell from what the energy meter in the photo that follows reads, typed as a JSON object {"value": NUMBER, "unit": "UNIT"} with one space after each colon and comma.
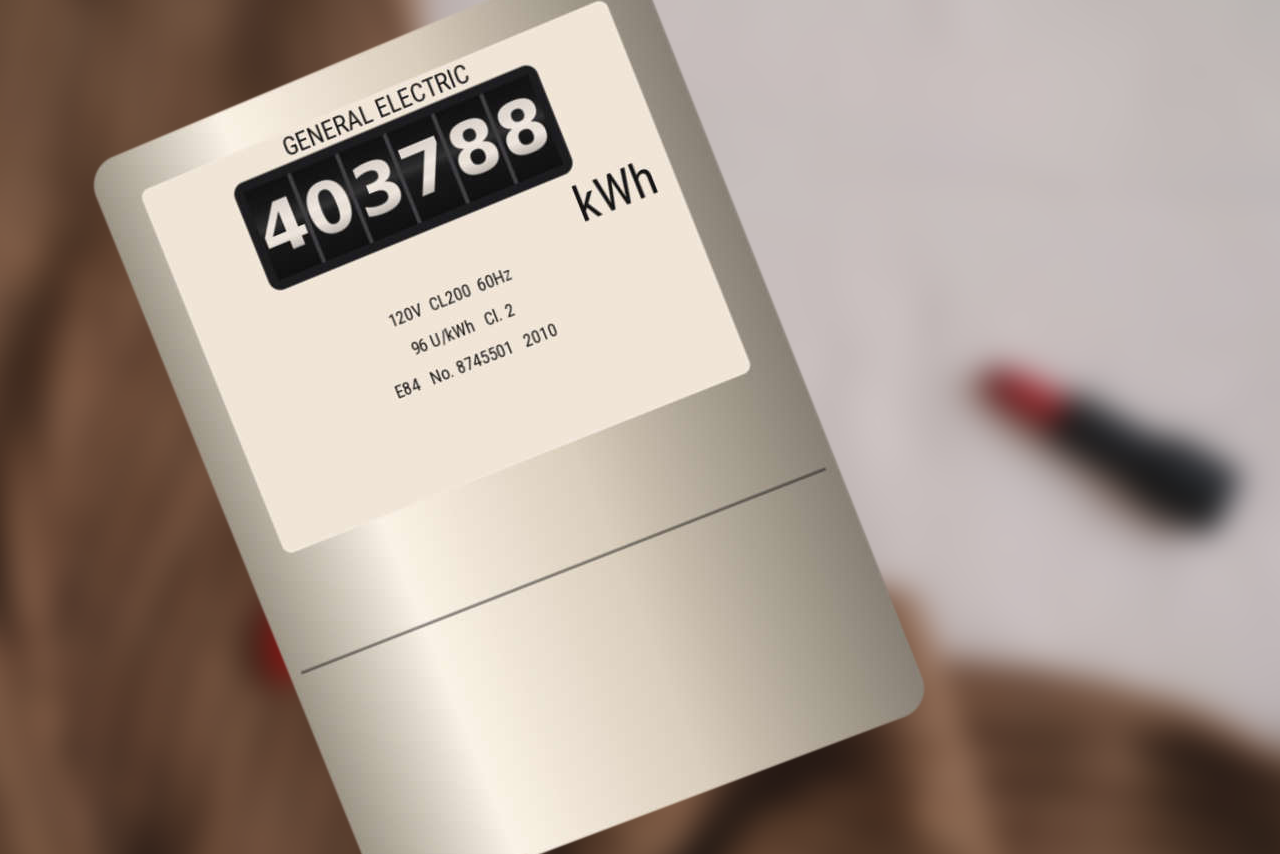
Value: {"value": 403788, "unit": "kWh"}
